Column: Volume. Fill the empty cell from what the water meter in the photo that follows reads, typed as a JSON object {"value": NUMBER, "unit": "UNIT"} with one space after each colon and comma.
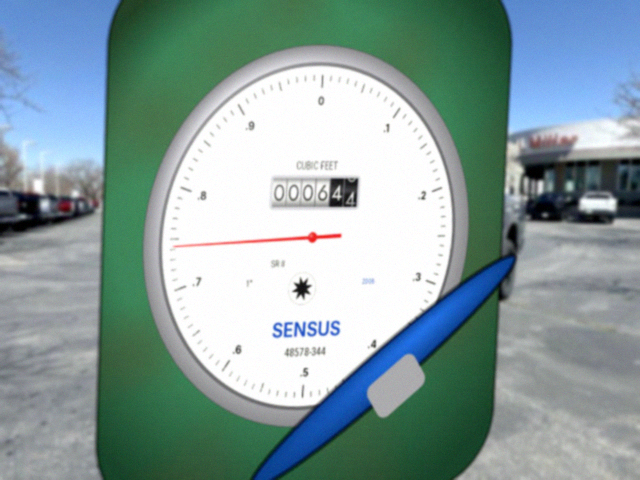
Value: {"value": 643.74, "unit": "ft³"}
